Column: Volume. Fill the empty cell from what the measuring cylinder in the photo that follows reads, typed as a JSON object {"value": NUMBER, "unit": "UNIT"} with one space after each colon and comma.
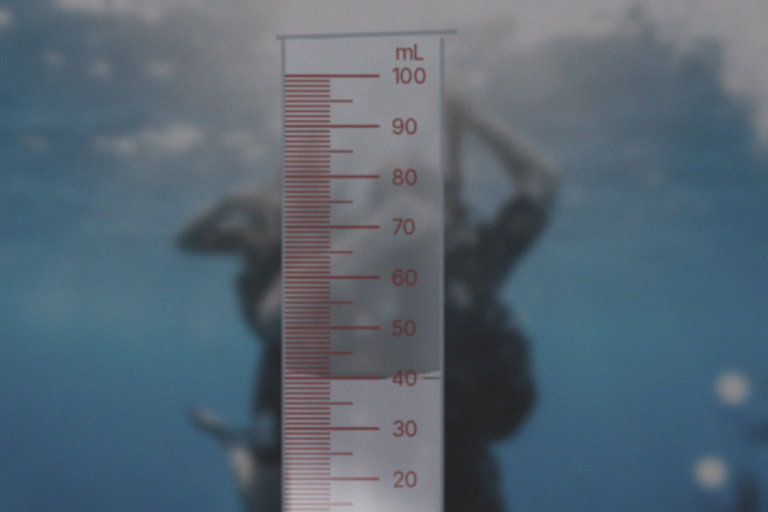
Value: {"value": 40, "unit": "mL"}
